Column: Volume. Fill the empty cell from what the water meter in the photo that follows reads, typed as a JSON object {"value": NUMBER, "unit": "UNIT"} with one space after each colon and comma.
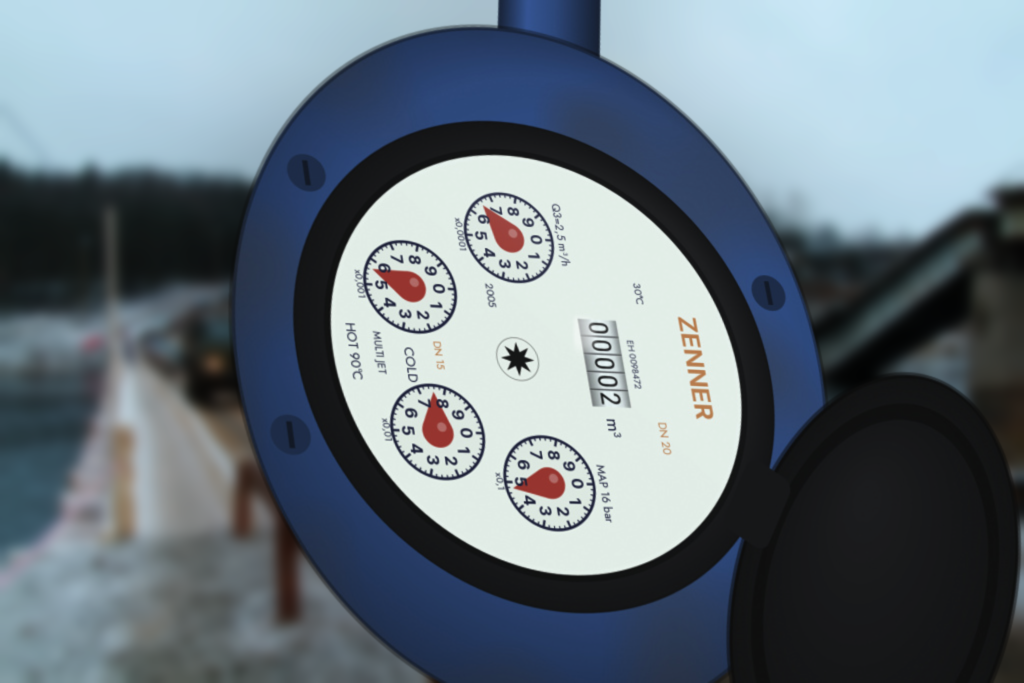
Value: {"value": 2.4756, "unit": "m³"}
